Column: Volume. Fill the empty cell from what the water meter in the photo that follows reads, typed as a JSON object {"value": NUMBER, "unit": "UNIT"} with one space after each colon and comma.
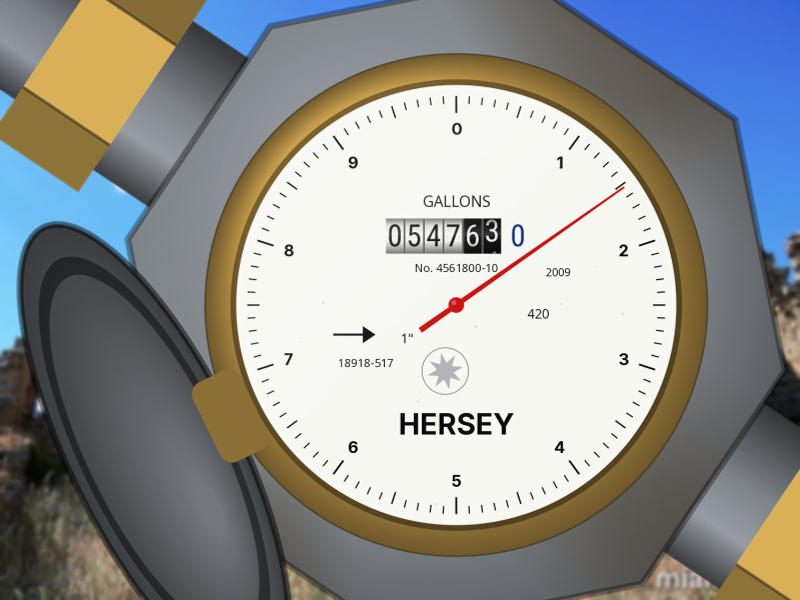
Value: {"value": 547631.5, "unit": "gal"}
